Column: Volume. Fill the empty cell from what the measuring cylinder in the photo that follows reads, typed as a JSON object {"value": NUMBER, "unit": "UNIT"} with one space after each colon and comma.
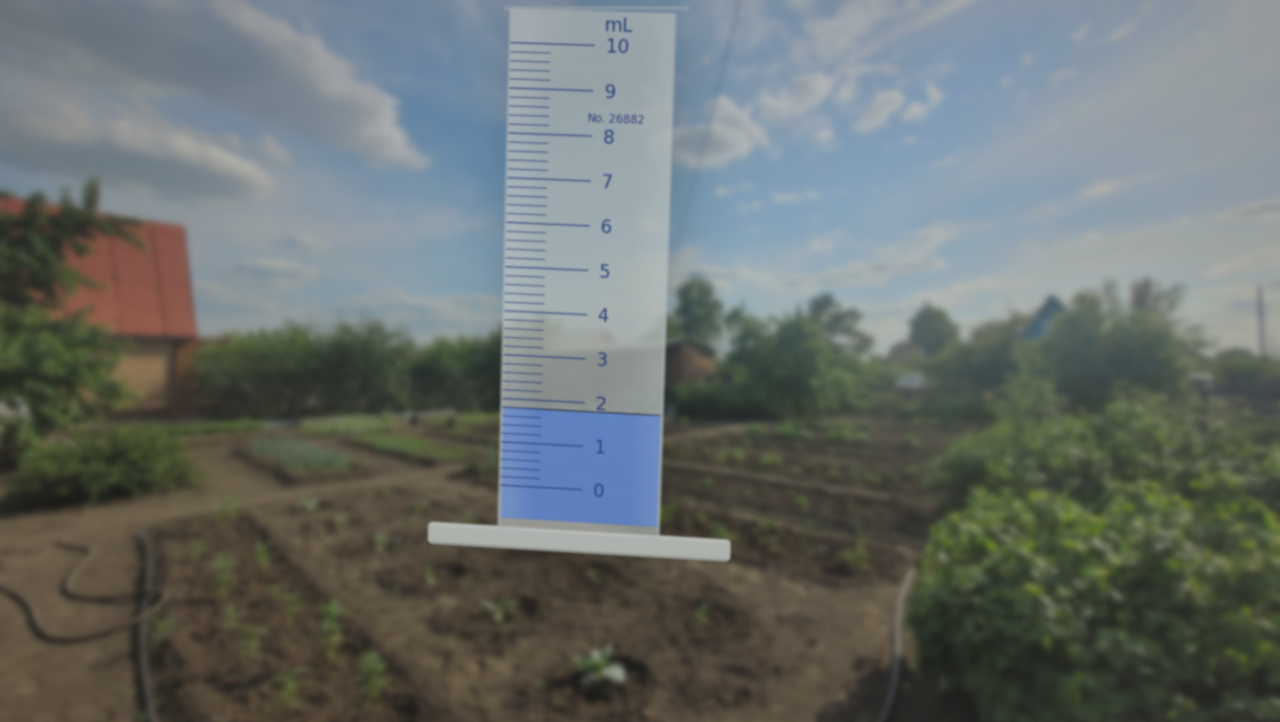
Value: {"value": 1.8, "unit": "mL"}
